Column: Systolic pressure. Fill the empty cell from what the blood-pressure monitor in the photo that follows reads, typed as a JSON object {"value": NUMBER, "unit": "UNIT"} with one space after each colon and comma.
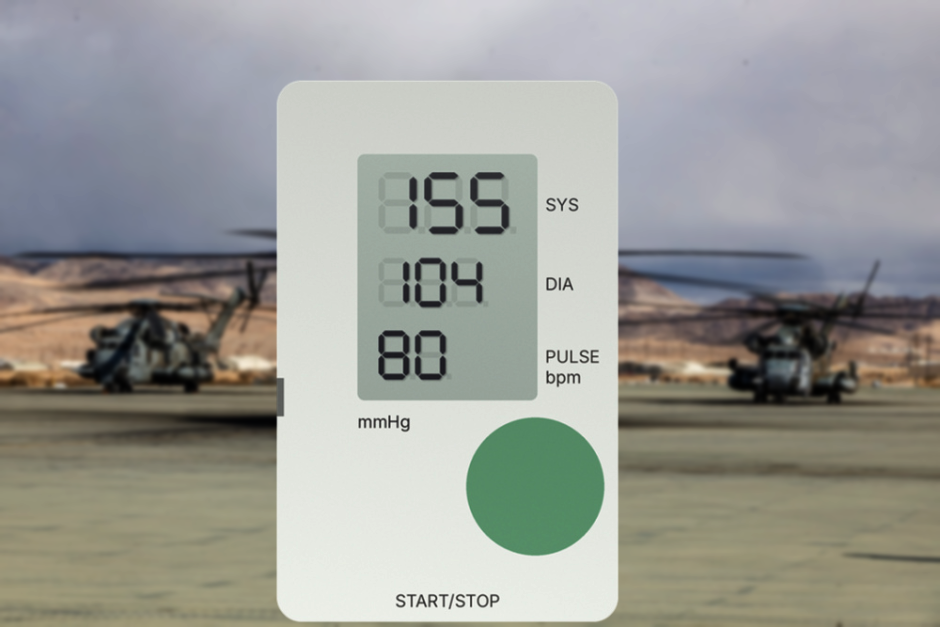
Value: {"value": 155, "unit": "mmHg"}
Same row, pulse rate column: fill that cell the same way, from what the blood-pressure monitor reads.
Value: {"value": 80, "unit": "bpm"}
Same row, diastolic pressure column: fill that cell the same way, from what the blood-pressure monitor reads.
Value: {"value": 104, "unit": "mmHg"}
